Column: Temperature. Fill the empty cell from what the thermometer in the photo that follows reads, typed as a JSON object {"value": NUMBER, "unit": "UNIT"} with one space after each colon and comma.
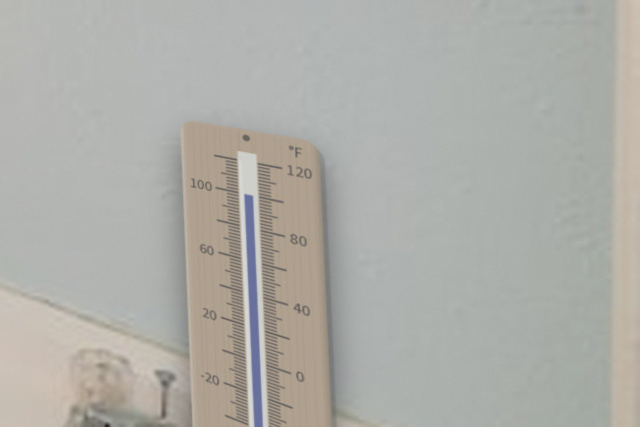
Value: {"value": 100, "unit": "°F"}
